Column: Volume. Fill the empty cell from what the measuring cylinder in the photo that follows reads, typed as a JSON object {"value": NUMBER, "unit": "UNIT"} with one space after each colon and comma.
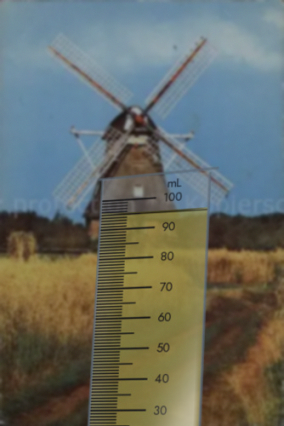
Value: {"value": 95, "unit": "mL"}
